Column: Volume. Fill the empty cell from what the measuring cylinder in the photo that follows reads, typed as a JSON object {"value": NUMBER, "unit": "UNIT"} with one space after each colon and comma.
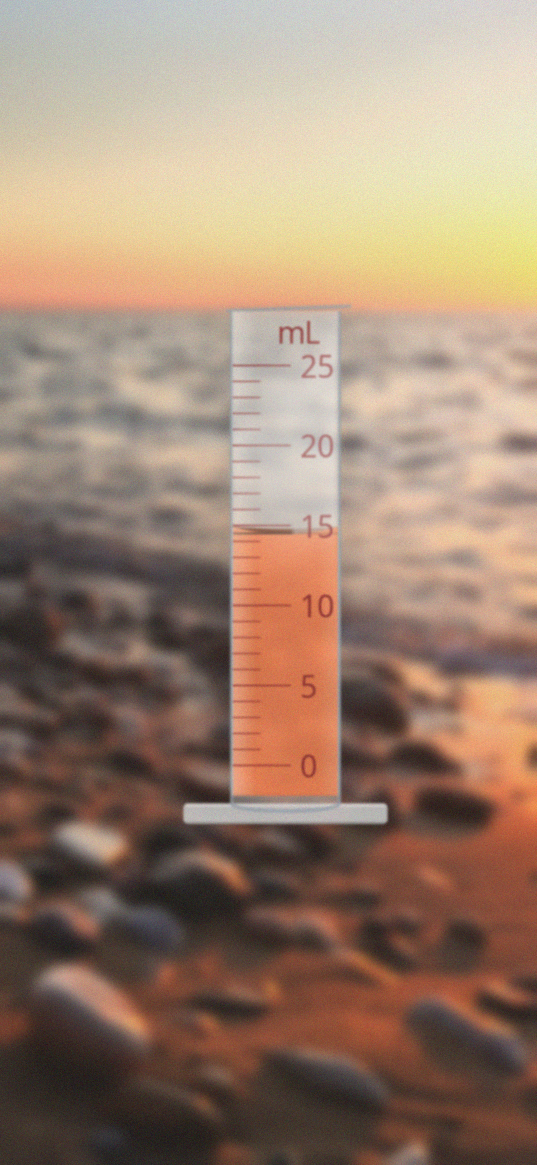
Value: {"value": 14.5, "unit": "mL"}
